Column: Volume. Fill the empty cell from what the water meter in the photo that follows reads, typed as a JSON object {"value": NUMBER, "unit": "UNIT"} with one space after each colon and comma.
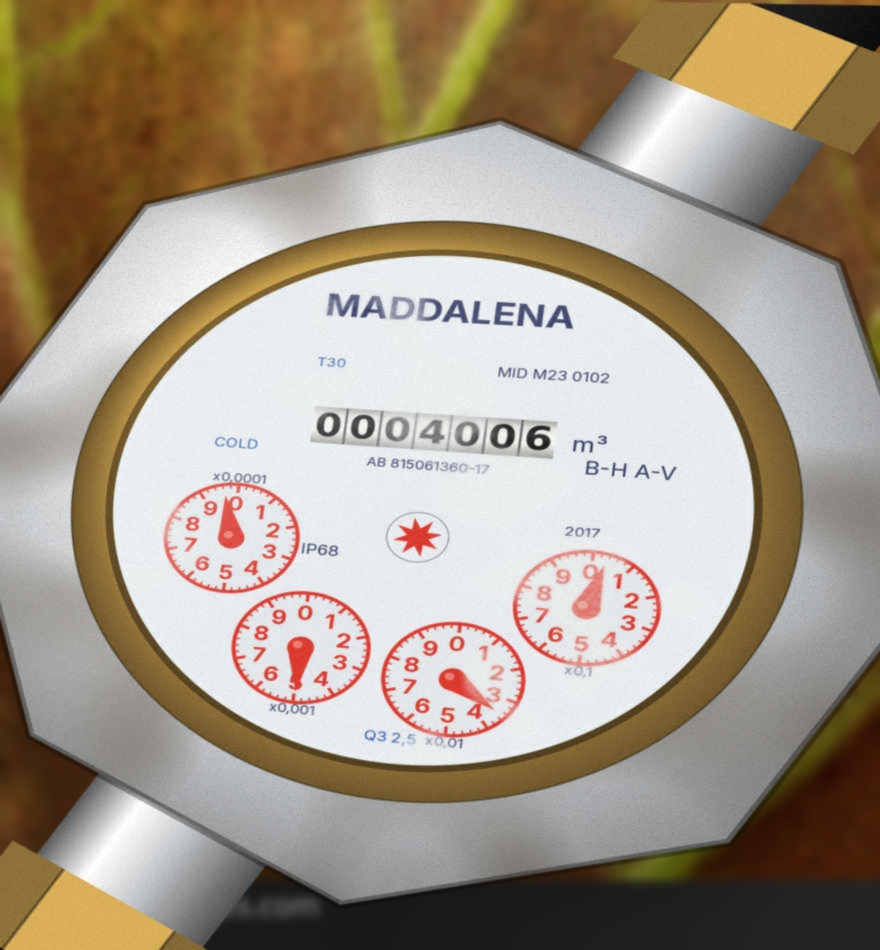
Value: {"value": 4006.0349, "unit": "m³"}
